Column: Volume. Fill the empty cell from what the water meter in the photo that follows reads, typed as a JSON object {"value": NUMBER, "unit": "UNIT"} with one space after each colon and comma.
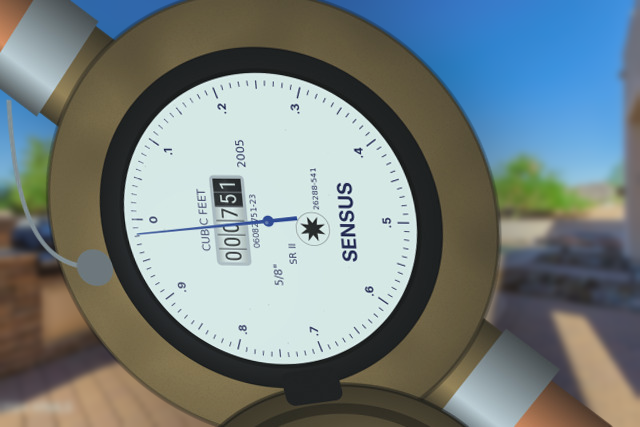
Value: {"value": 750.98, "unit": "ft³"}
